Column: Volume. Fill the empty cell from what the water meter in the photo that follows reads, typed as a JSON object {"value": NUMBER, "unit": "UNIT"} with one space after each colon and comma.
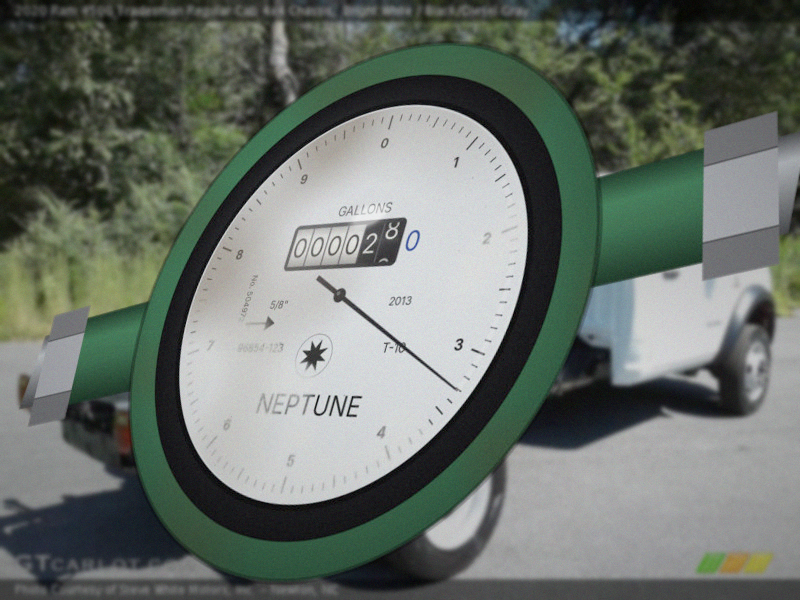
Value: {"value": 283.3, "unit": "gal"}
